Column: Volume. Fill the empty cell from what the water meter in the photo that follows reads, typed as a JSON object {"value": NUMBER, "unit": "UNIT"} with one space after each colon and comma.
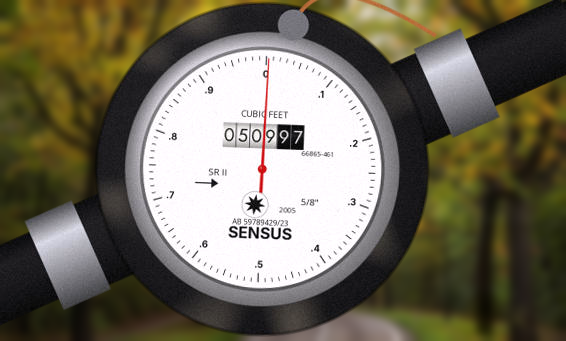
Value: {"value": 50997.00, "unit": "ft³"}
